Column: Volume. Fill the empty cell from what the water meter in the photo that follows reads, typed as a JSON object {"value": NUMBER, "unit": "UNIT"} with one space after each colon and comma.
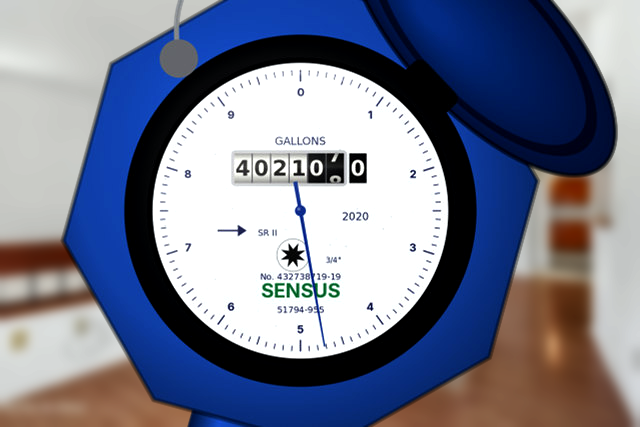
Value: {"value": 4021074.7, "unit": "gal"}
